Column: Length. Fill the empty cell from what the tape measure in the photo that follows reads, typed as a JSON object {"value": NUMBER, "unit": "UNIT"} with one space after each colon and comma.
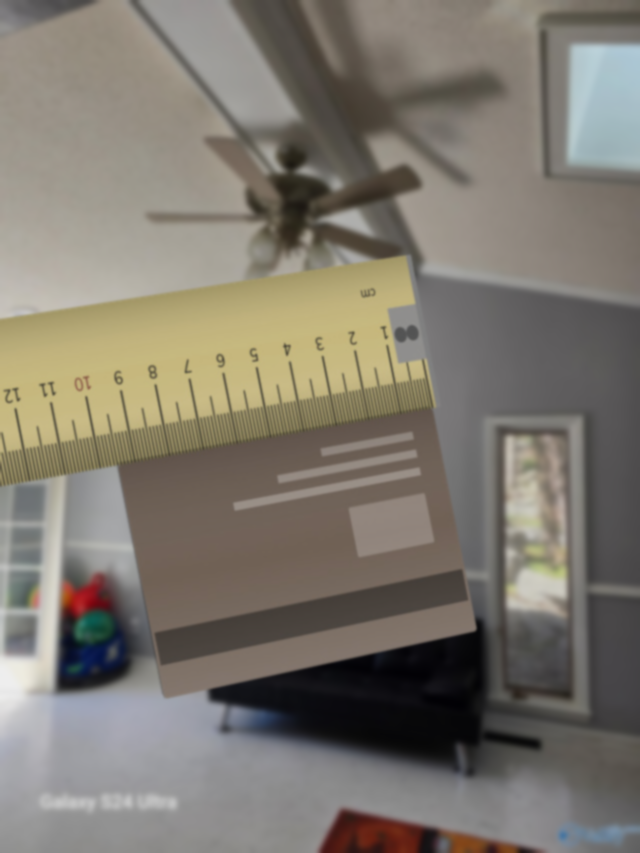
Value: {"value": 9.5, "unit": "cm"}
